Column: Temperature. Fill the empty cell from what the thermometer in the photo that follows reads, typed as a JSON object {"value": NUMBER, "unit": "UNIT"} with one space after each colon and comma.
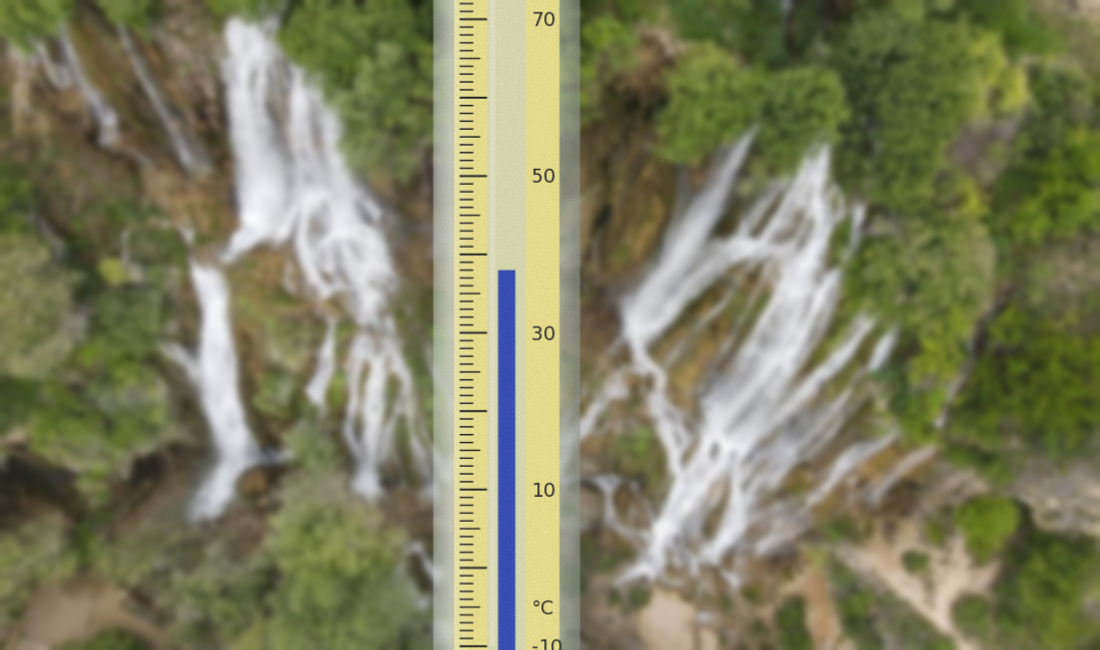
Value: {"value": 38, "unit": "°C"}
